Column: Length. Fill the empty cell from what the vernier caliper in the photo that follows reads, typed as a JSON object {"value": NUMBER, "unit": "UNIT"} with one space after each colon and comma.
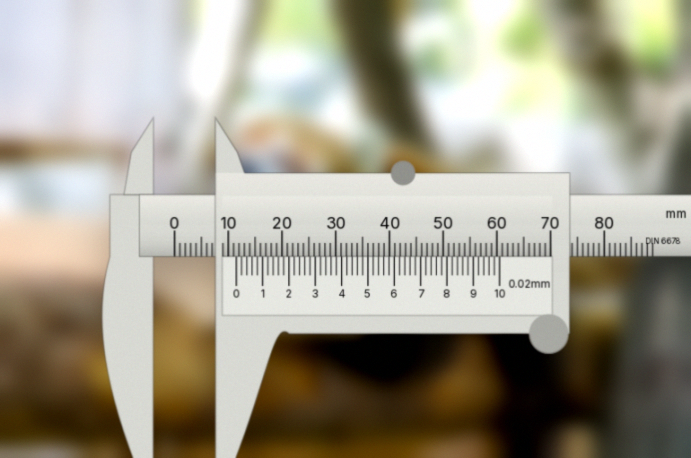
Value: {"value": 11.5, "unit": "mm"}
